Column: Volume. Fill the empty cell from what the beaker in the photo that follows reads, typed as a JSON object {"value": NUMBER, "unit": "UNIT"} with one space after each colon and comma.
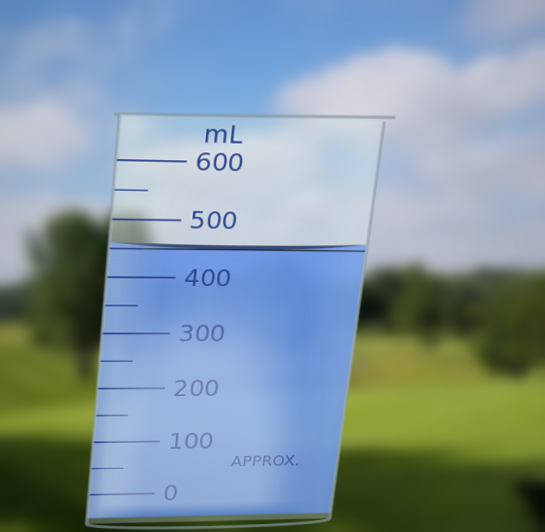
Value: {"value": 450, "unit": "mL"}
